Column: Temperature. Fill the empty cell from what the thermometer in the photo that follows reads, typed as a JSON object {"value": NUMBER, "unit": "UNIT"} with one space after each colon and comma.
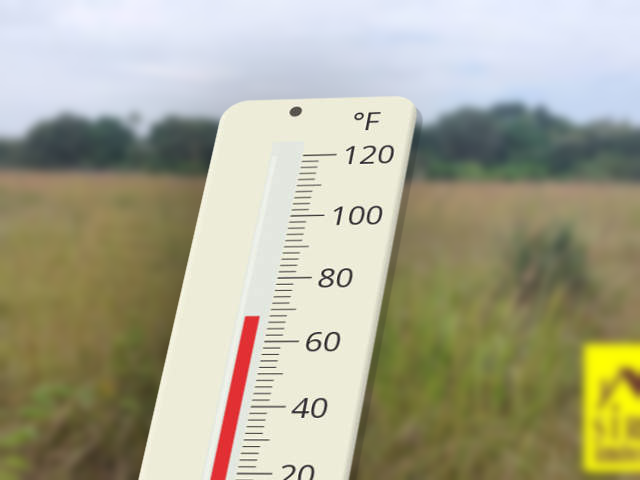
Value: {"value": 68, "unit": "°F"}
